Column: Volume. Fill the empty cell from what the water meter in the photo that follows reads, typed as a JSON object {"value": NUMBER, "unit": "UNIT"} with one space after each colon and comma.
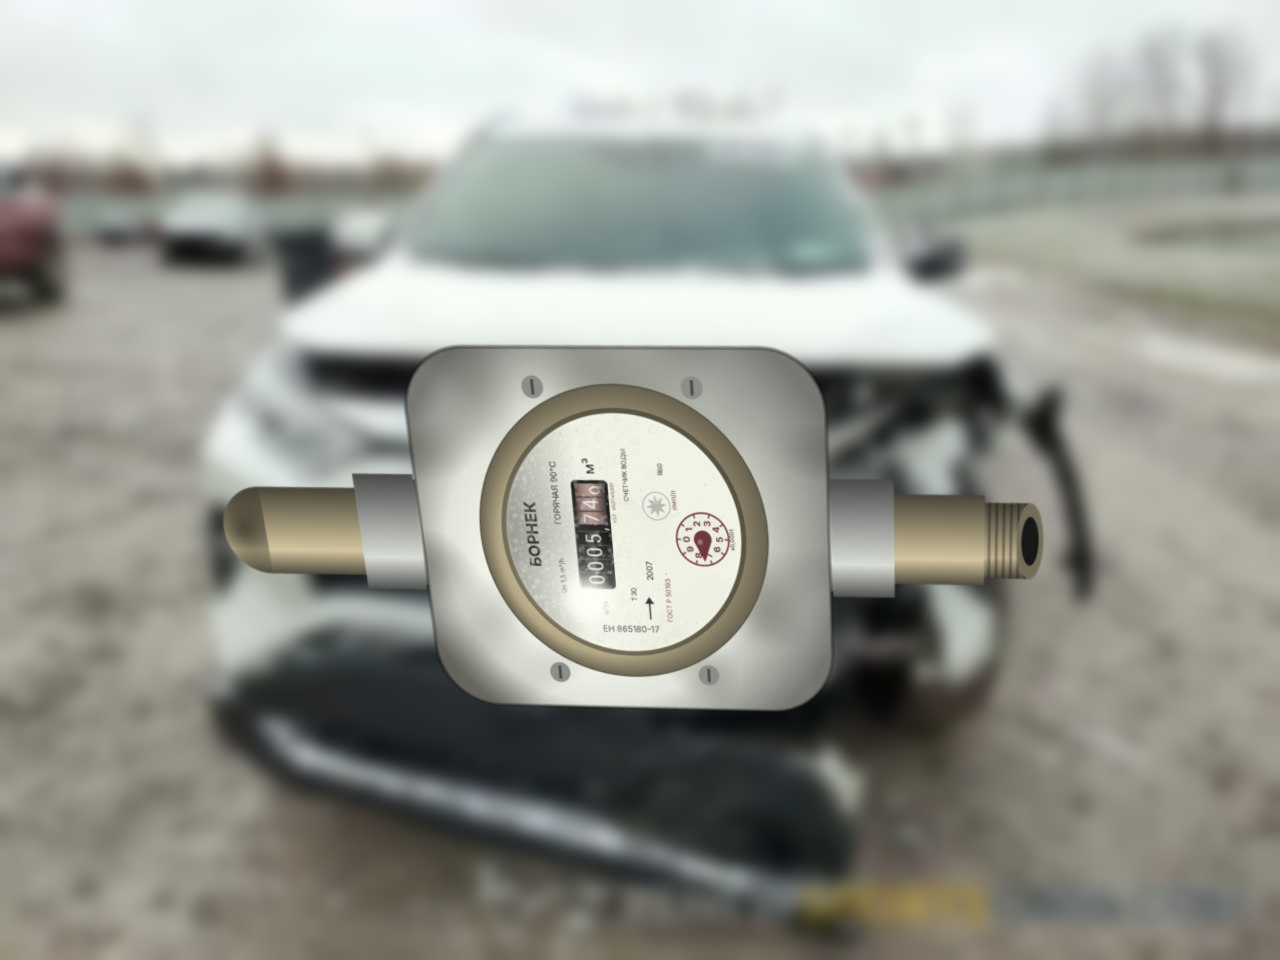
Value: {"value": 5.7487, "unit": "m³"}
